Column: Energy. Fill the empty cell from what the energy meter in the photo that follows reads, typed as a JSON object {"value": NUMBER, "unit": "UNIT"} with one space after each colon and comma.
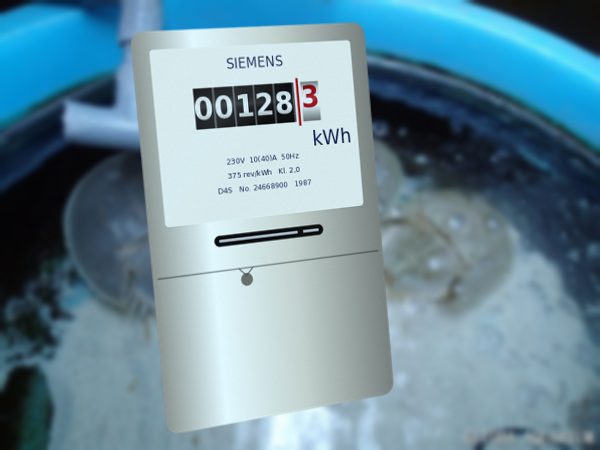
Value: {"value": 128.3, "unit": "kWh"}
